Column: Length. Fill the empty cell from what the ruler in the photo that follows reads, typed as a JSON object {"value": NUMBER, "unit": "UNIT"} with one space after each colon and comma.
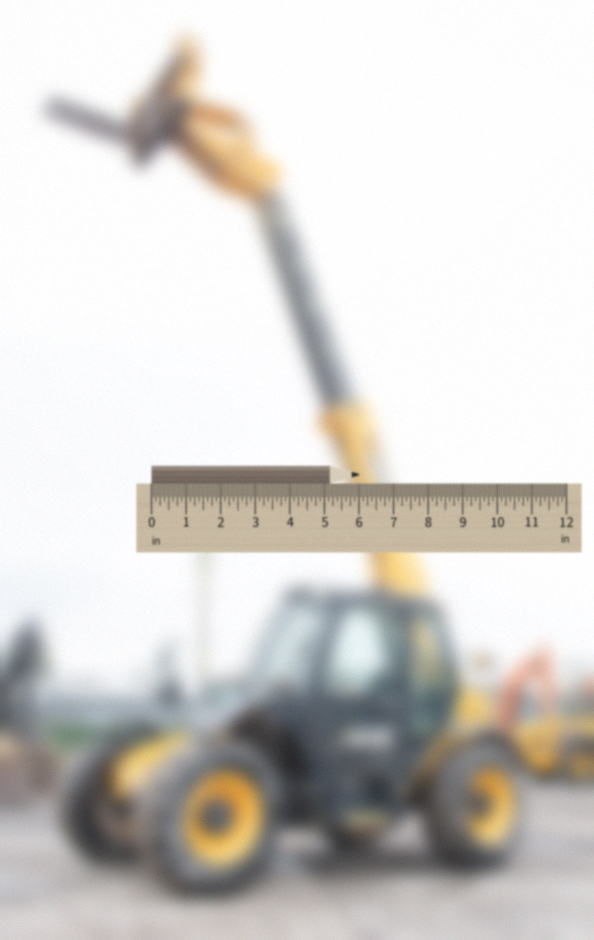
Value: {"value": 6, "unit": "in"}
